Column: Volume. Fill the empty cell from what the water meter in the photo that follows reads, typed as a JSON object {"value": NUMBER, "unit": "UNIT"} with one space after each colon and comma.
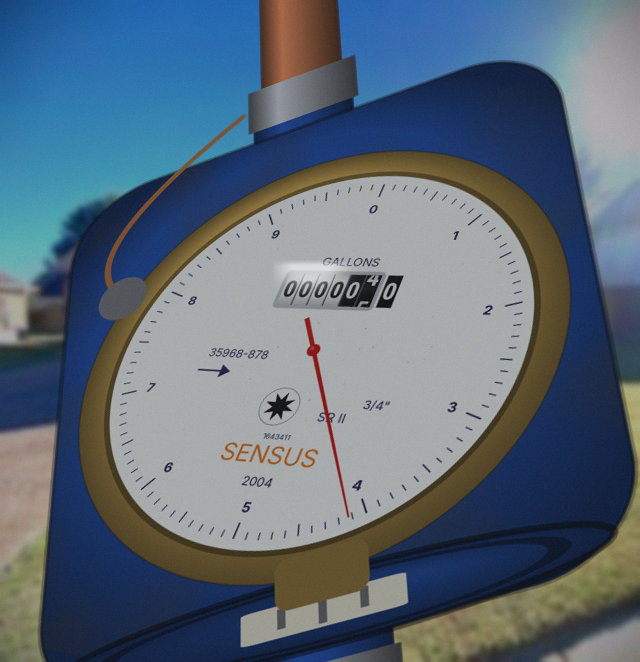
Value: {"value": 44.1, "unit": "gal"}
